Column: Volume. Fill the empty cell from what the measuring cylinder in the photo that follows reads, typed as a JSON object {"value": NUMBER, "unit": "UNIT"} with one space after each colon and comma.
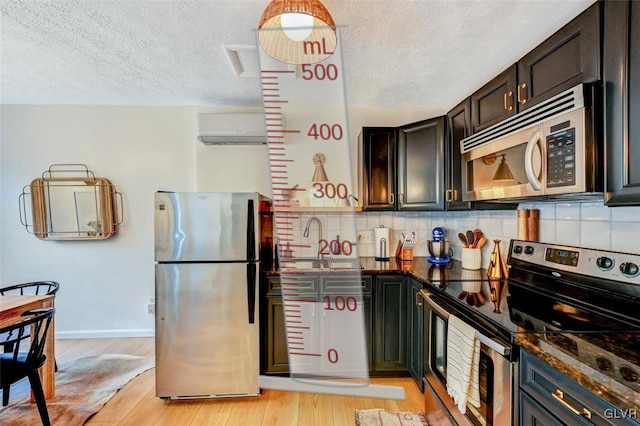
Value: {"value": 100, "unit": "mL"}
